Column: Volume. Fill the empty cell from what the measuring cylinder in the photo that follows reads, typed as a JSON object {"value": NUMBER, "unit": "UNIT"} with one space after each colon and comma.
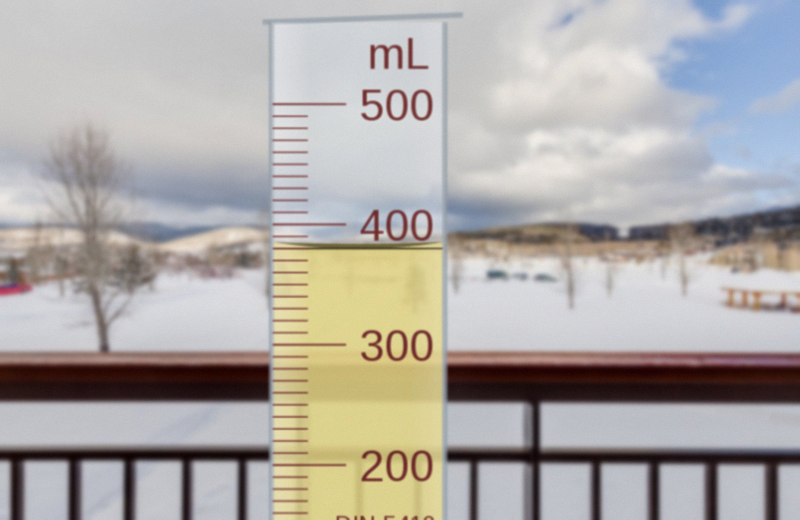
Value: {"value": 380, "unit": "mL"}
